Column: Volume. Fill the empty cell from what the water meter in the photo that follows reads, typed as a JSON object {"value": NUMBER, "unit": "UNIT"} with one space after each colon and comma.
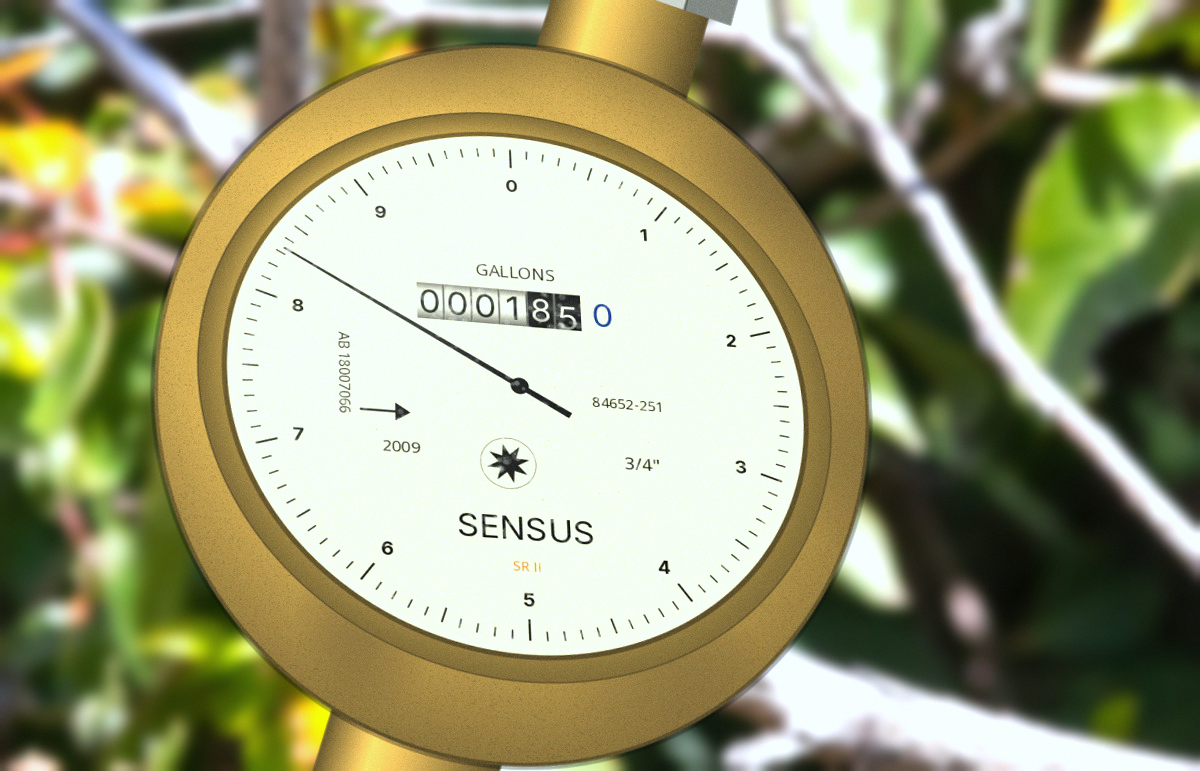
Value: {"value": 1848.3, "unit": "gal"}
